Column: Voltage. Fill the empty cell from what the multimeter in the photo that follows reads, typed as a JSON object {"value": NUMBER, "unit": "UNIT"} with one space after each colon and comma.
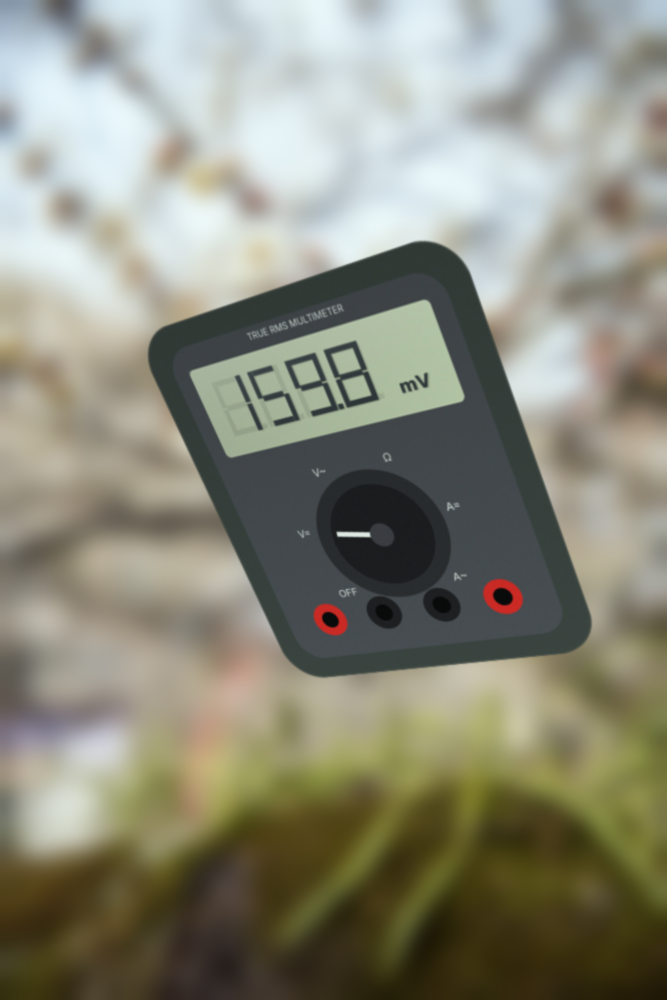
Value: {"value": 159.8, "unit": "mV"}
